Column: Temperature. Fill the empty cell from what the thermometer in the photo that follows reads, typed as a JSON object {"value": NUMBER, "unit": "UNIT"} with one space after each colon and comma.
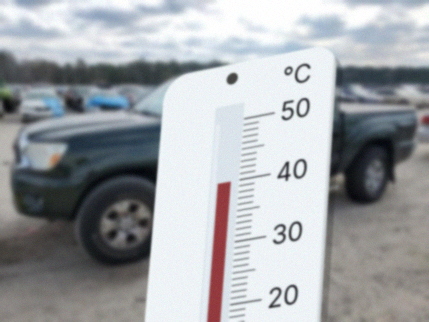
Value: {"value": 40, "unit": "°C"}
